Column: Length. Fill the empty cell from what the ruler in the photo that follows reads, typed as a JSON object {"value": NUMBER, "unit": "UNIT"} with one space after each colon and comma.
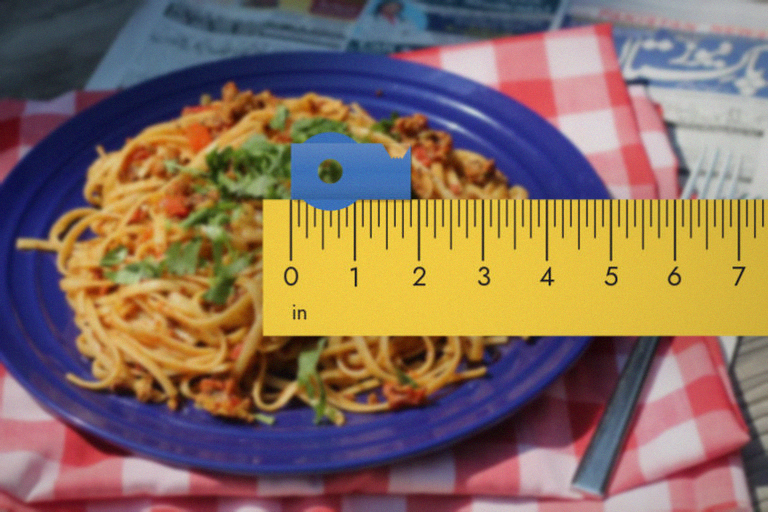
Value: {"value": 1.875, "unit": "in"}
